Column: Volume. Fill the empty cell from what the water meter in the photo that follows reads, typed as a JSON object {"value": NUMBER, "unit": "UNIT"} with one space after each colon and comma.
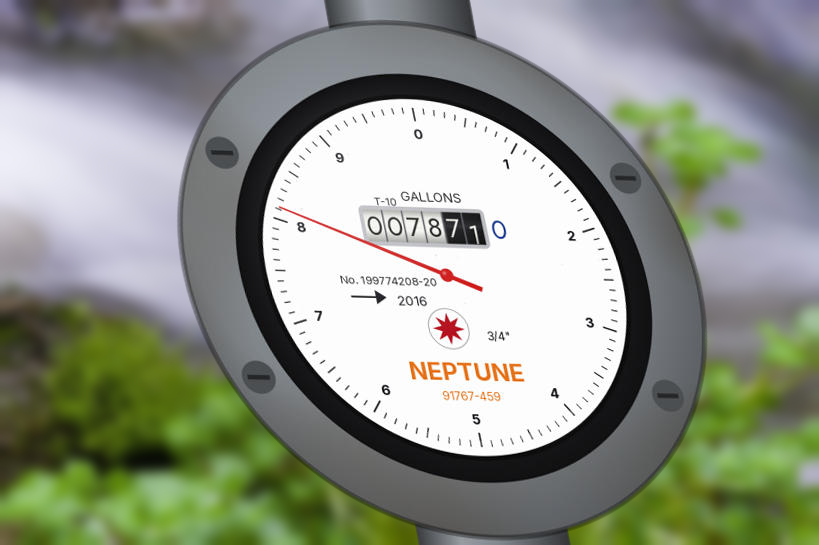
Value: {"value": 78708.1, "unit": "gal"}
